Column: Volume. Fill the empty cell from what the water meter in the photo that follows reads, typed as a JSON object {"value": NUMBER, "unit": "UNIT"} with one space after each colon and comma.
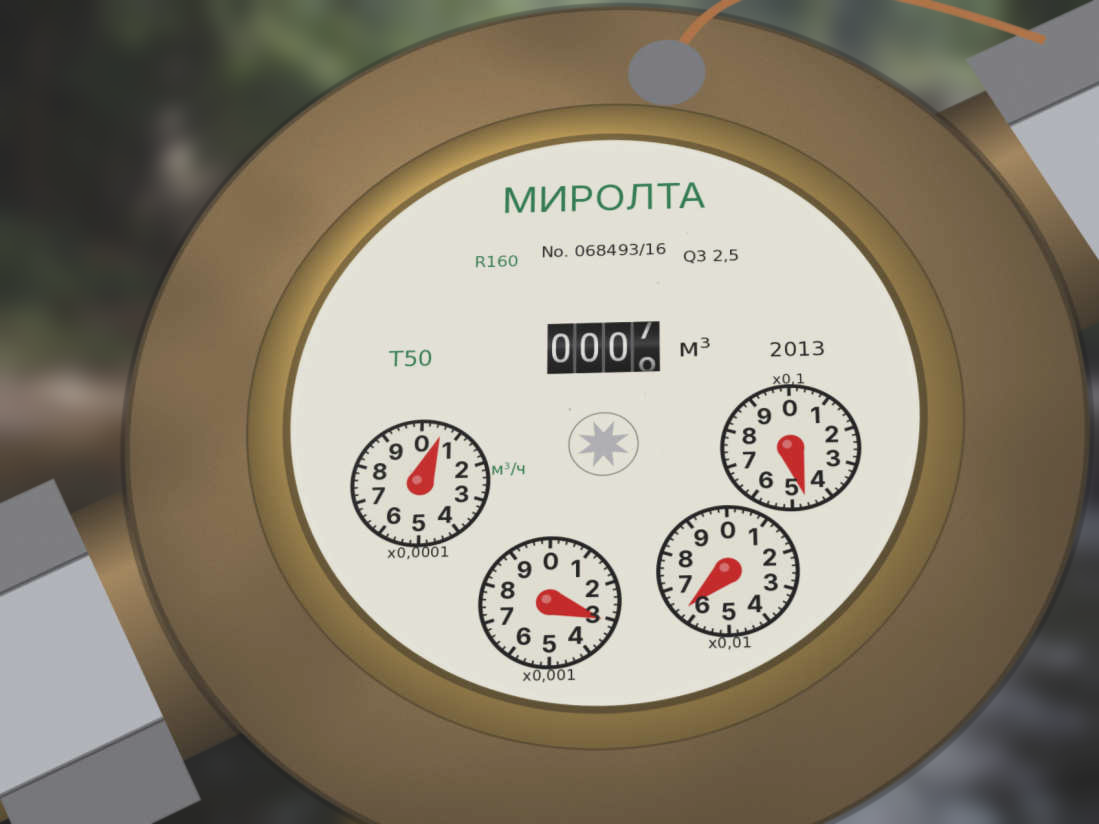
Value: {"value": 7.4630, "unit": "m³"}
